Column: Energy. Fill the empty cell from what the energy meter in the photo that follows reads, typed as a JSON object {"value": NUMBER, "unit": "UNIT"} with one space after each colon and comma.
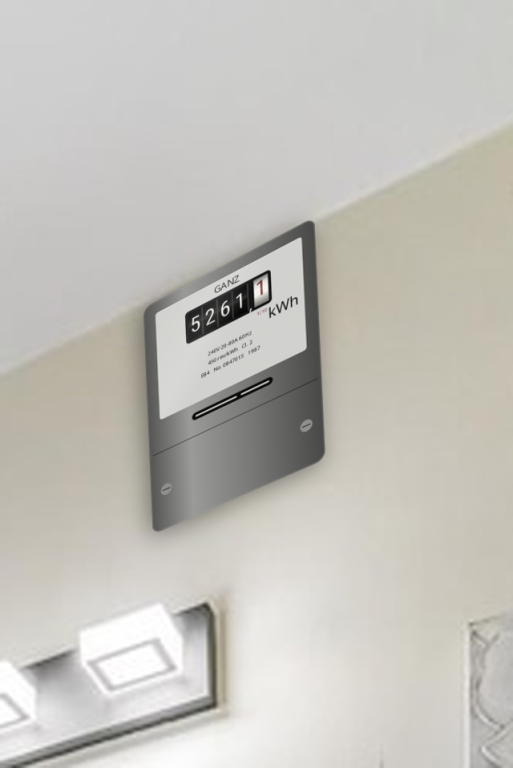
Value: {"value": 5261.1, "unit": "kWh"}
